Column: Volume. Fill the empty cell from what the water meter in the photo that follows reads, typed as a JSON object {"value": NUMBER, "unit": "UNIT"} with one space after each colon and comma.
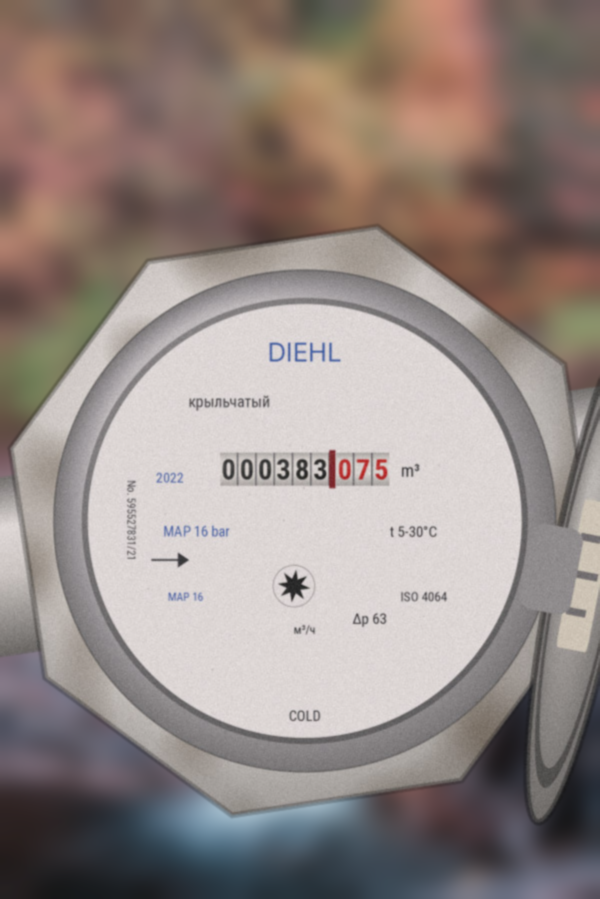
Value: {"value": 383.075, "unit": "m³"}
